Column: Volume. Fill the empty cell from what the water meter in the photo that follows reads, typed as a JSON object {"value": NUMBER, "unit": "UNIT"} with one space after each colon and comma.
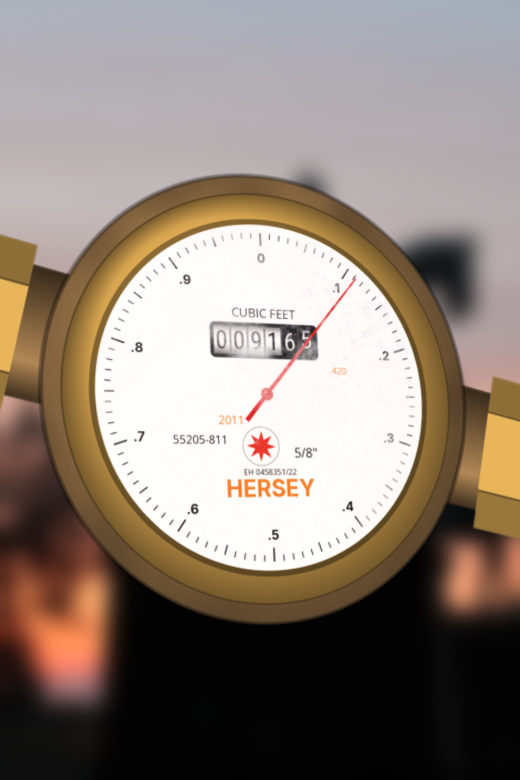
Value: {"value": 9165.11, "unit": "ft³"}
